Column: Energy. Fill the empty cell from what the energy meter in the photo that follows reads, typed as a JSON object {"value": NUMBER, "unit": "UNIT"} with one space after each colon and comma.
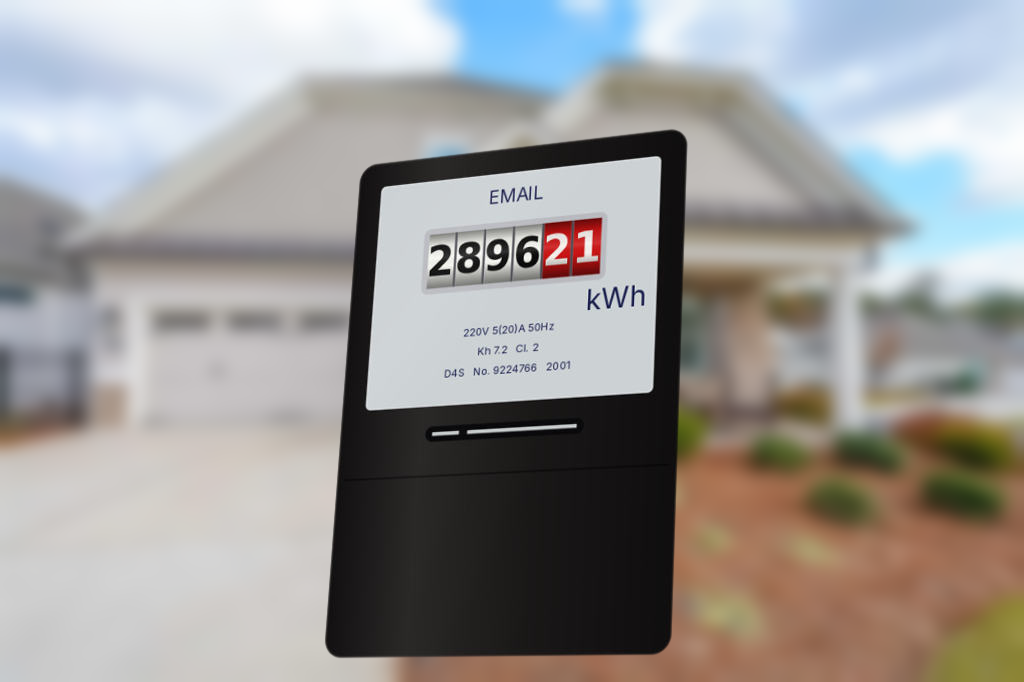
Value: {"value": 2896.21, "unit": "kWh"}
